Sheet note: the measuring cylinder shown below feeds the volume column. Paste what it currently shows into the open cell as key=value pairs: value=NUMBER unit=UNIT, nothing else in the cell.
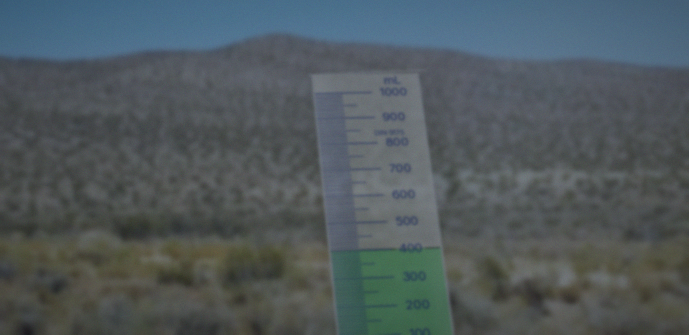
value=400 unit=mL
